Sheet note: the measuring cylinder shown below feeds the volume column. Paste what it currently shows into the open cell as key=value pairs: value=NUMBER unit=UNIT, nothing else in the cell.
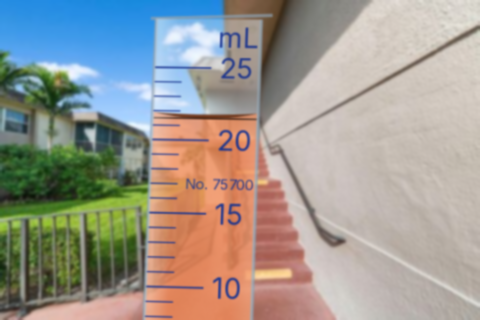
value=21.5 unit=mL
